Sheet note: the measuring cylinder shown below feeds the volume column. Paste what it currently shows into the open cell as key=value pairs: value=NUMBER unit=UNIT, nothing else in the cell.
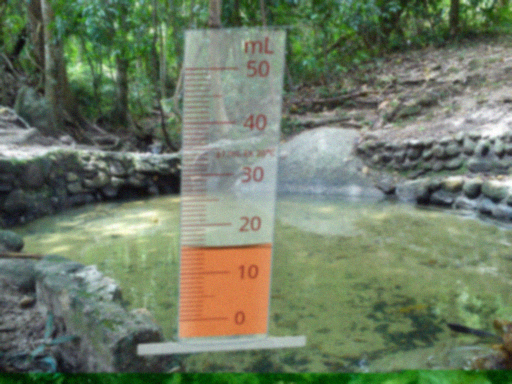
value=15 unit=mL
